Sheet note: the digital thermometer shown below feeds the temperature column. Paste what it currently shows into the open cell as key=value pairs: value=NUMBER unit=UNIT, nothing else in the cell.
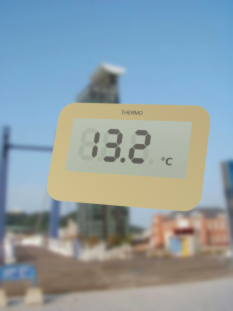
value=13.2 unit=°C
